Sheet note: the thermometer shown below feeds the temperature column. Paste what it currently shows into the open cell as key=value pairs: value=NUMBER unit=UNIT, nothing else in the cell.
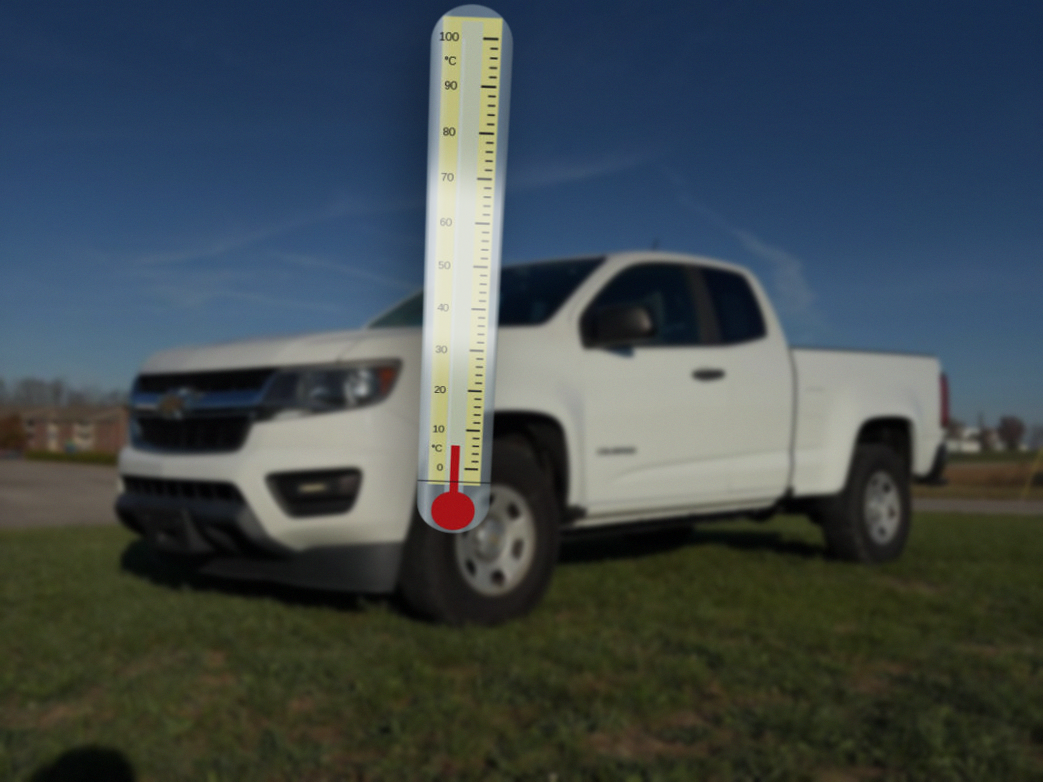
value=6 unit=°C
